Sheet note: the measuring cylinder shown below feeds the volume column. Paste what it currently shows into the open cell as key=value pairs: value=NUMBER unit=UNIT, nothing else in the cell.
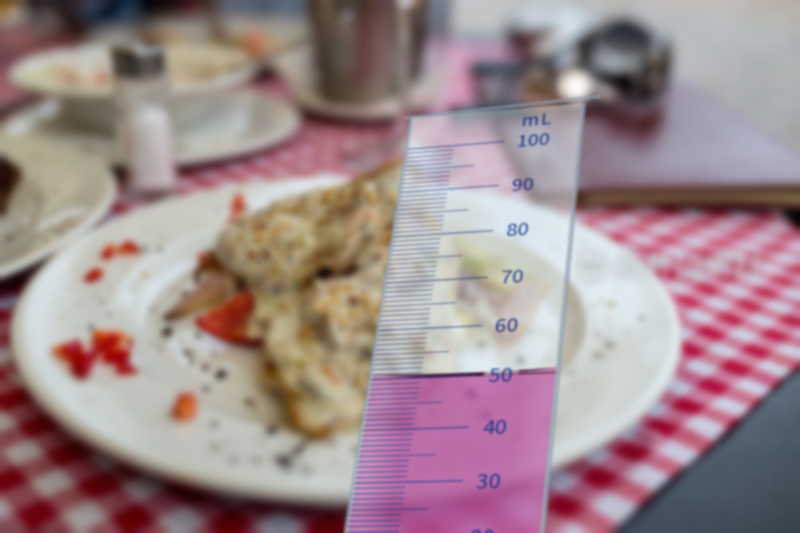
value=50 unit=mL
